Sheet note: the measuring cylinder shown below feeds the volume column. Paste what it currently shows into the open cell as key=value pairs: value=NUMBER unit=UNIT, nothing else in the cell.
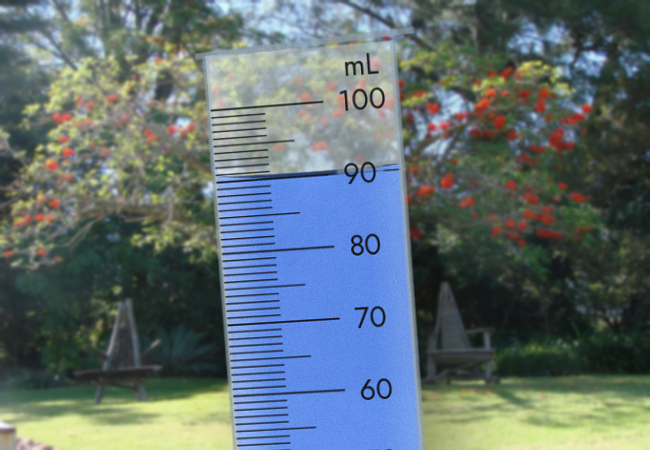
value=90 unit=mL
